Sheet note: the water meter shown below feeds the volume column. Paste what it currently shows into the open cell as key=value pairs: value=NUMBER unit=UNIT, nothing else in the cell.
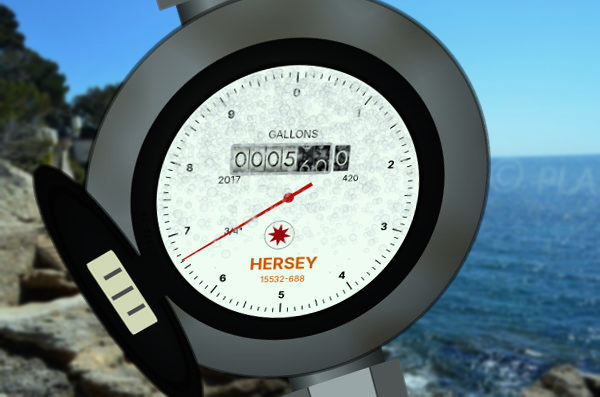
value=5596.6 unit=gal
